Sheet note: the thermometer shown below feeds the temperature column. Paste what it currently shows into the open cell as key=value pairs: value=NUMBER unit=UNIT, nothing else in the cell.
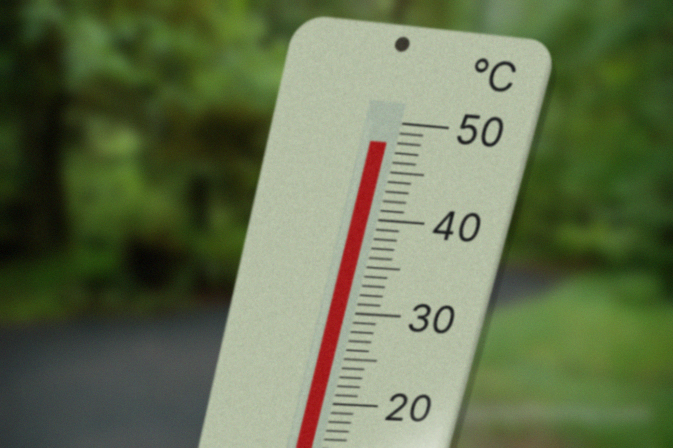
value=48 unit=°C
